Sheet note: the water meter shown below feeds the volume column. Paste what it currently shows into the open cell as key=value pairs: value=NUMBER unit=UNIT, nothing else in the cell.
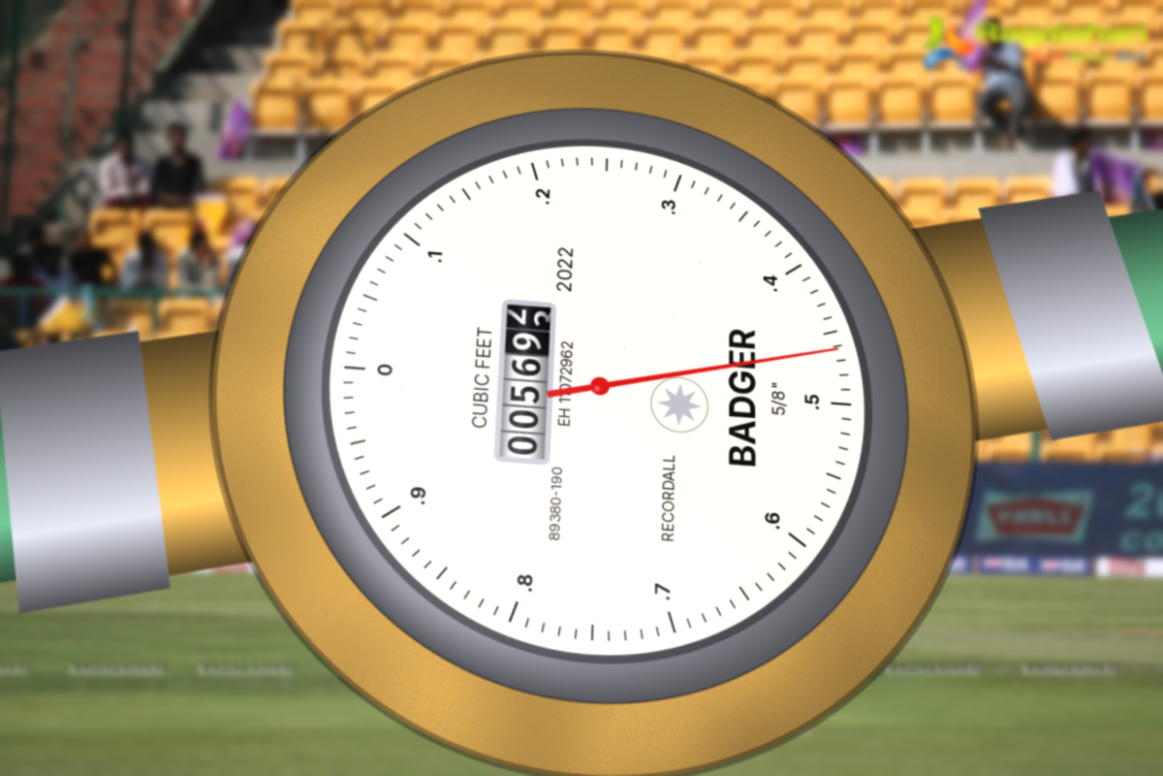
value=5692.46 unit=ft³
